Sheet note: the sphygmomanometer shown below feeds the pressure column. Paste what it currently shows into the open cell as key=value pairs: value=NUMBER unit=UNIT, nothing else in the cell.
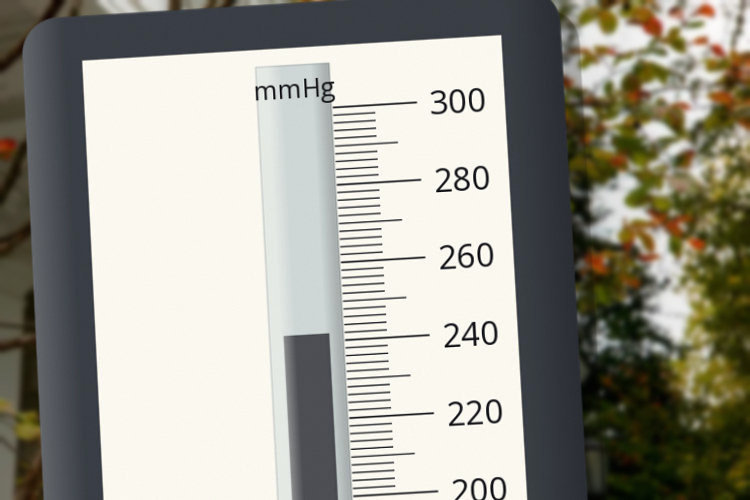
value=242 unit=mmHg
